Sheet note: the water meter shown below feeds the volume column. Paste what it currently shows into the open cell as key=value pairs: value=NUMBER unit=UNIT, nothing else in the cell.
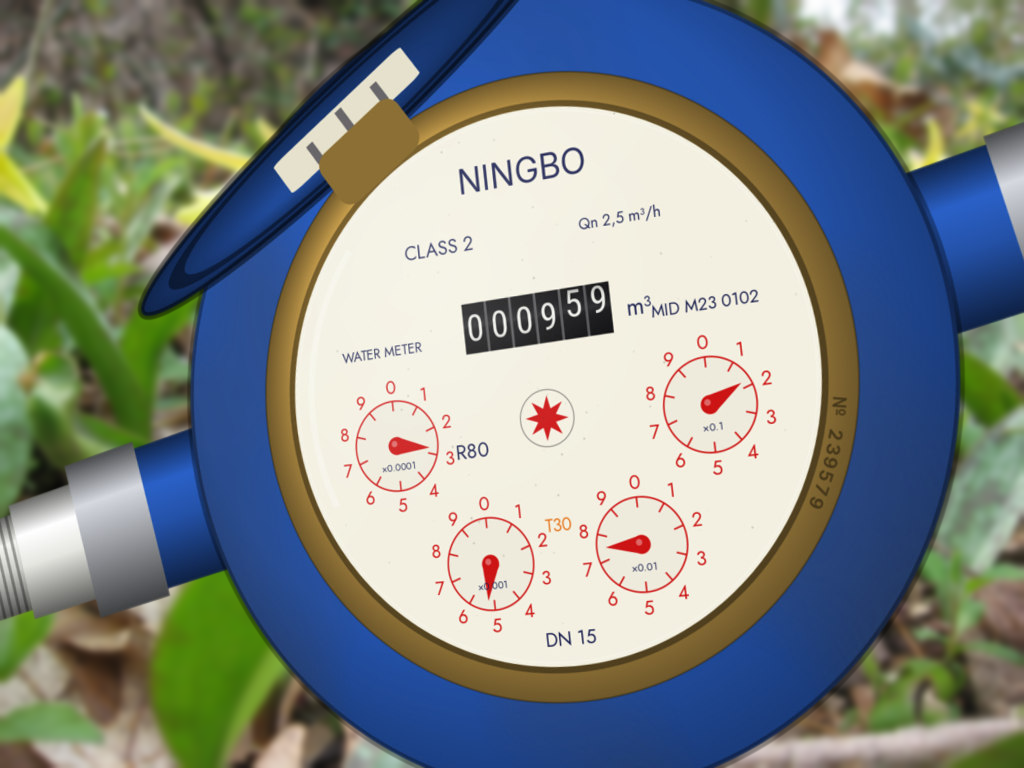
value=959.1752 unit=m³
